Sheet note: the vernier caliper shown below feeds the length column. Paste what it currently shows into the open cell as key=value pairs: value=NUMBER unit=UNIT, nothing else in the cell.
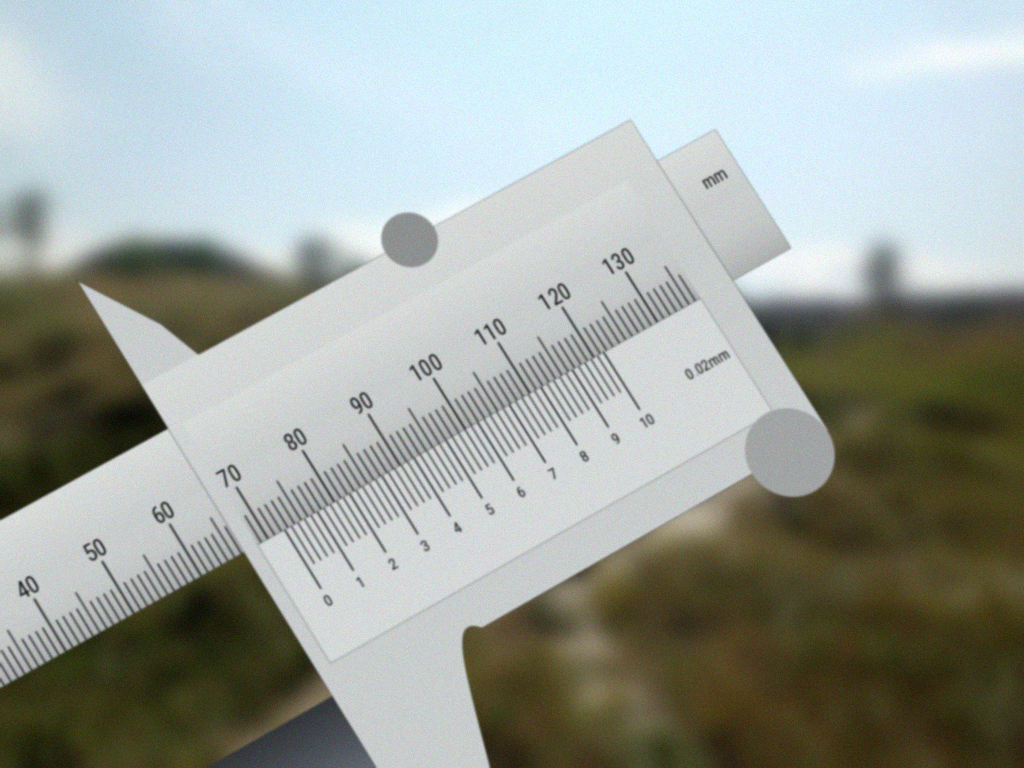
value=72.5 unit=mm
